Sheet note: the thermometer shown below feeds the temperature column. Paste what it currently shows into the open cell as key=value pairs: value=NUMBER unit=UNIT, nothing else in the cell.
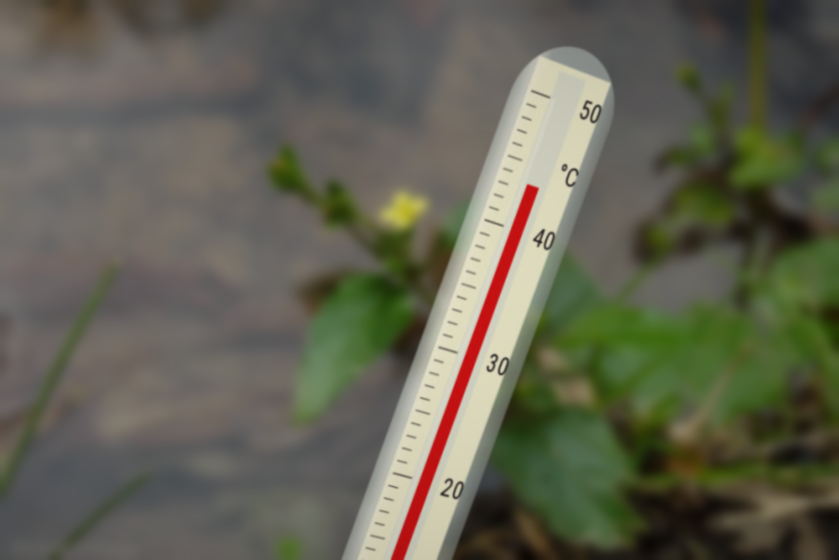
value=43.5 unit=°C
